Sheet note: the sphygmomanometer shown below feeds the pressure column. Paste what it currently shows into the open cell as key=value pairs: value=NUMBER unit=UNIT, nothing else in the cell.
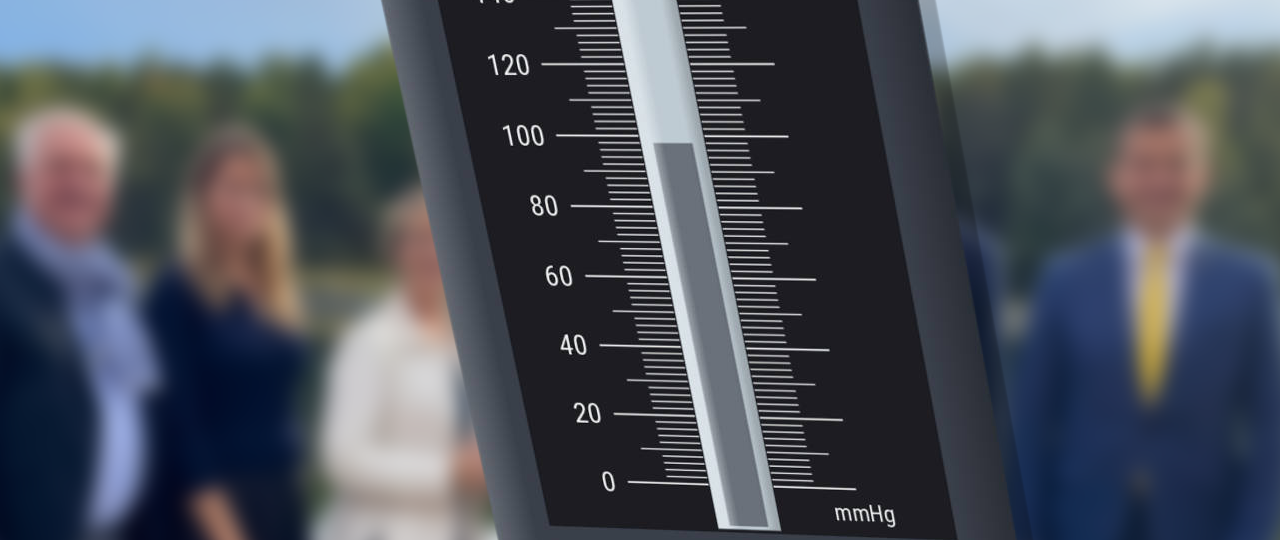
value=98 unit=mmHg
